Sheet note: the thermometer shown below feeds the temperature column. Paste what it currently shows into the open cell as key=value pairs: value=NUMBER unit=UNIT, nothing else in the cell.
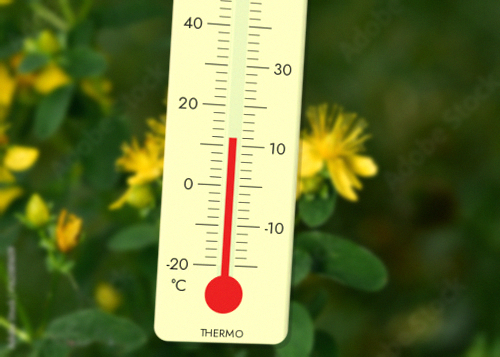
value=12 unit=°C
